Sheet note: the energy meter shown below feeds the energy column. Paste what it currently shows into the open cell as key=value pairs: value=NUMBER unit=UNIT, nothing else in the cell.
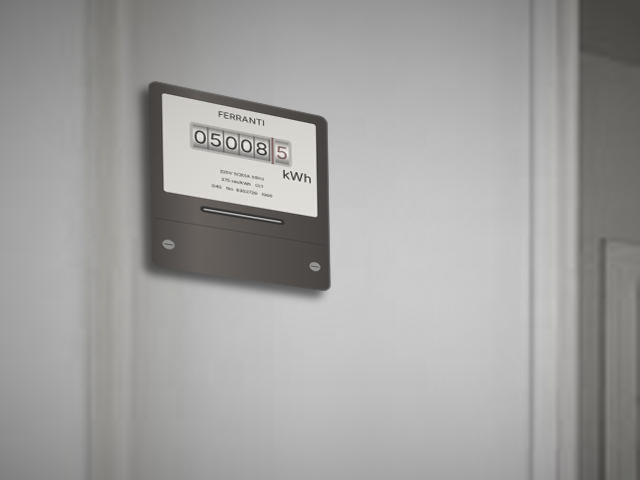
value=5008.5 unit=kWh
